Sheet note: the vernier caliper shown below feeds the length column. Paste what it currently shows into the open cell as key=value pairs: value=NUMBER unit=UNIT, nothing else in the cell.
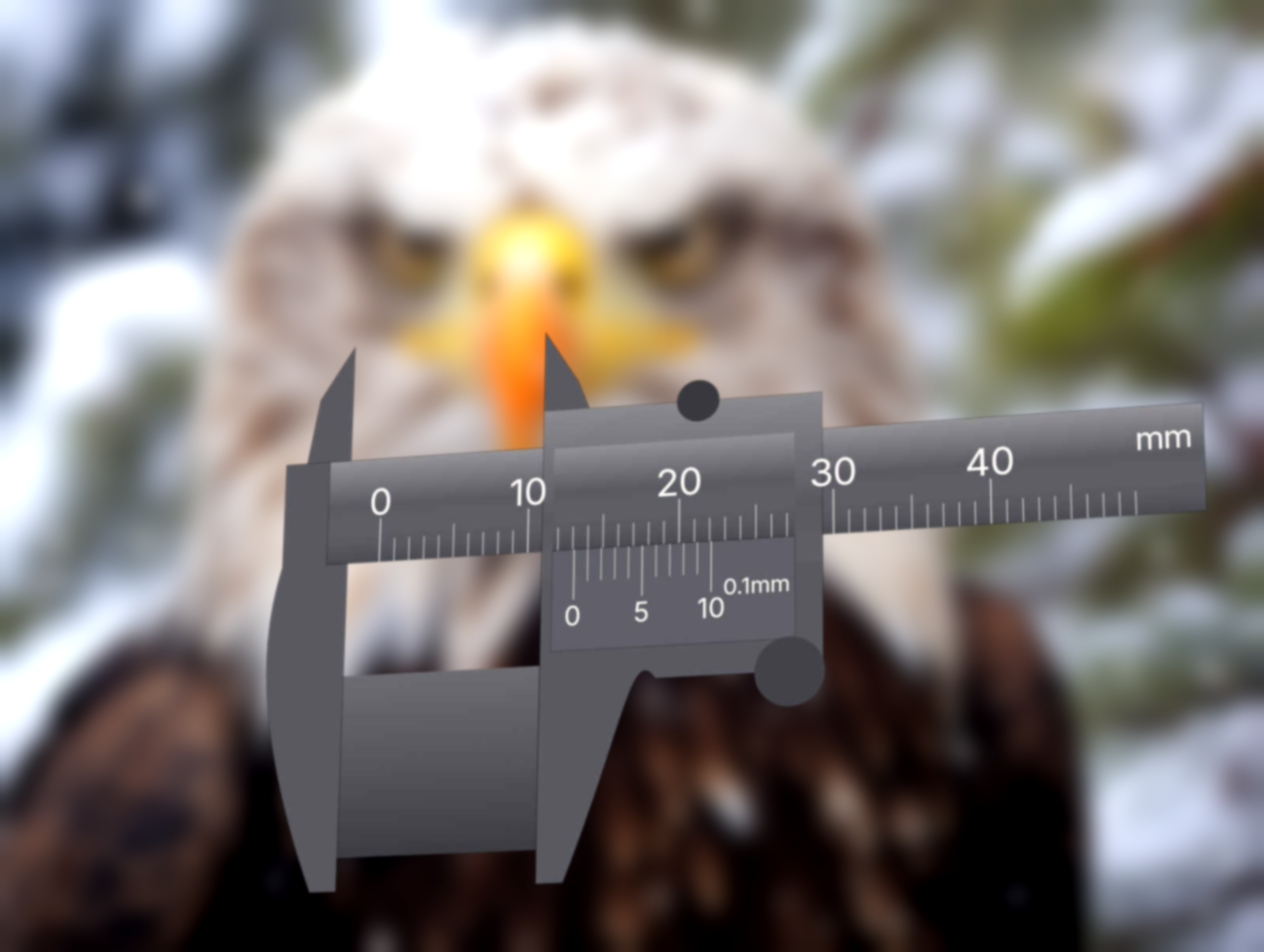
value=13.1 unit=mm
